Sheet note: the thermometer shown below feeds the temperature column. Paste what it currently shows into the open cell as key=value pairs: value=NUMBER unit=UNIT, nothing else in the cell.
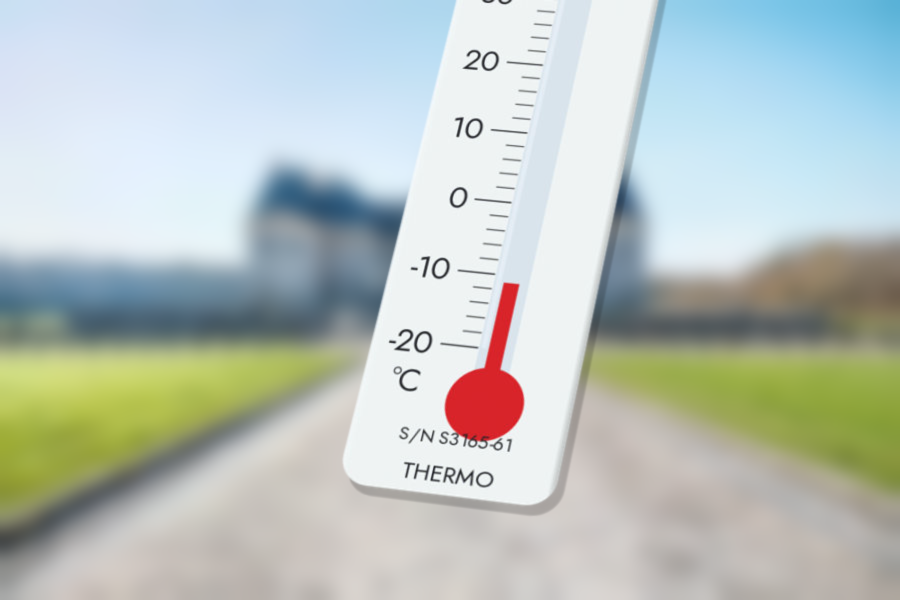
value=-11 unit=°C
